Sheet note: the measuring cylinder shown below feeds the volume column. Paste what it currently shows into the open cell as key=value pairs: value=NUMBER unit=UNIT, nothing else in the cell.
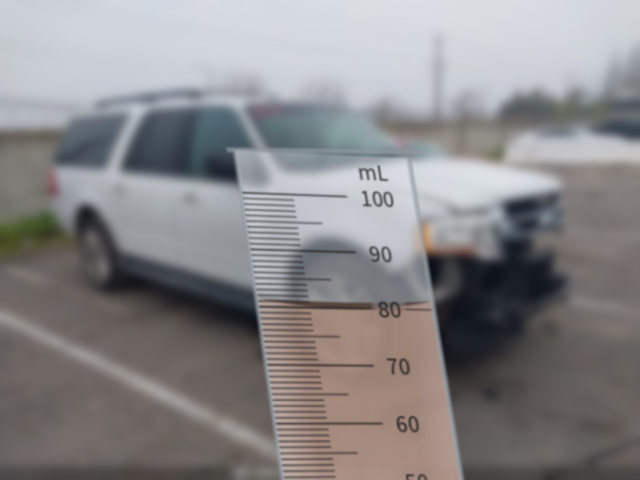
value=80 unit=mL
